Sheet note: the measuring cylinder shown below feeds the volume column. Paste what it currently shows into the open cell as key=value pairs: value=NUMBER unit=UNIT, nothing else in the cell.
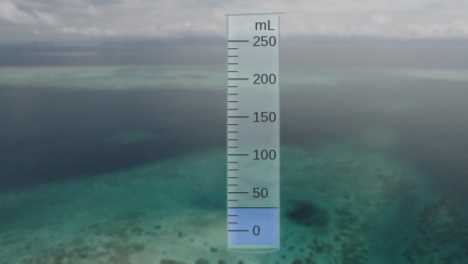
value=30 unit=mL
